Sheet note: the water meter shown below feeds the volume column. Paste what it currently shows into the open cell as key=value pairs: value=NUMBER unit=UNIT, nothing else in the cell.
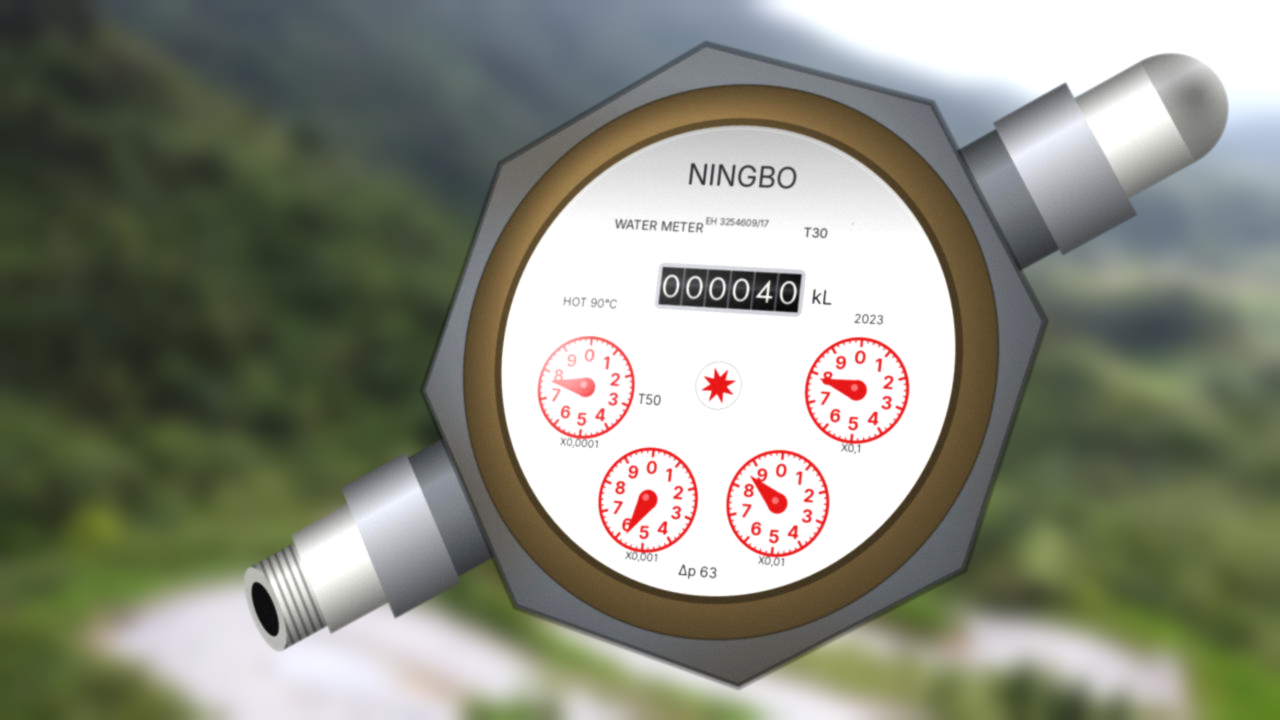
value=40.7857 unit=kL
